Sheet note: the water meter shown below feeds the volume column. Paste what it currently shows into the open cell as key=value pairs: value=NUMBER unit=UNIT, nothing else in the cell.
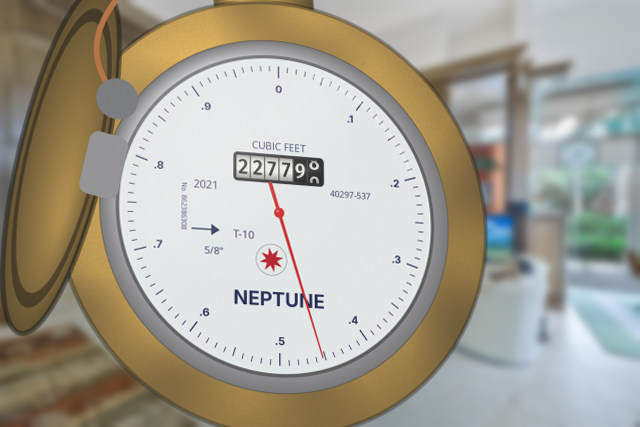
value=227798.45 unit=ft³
